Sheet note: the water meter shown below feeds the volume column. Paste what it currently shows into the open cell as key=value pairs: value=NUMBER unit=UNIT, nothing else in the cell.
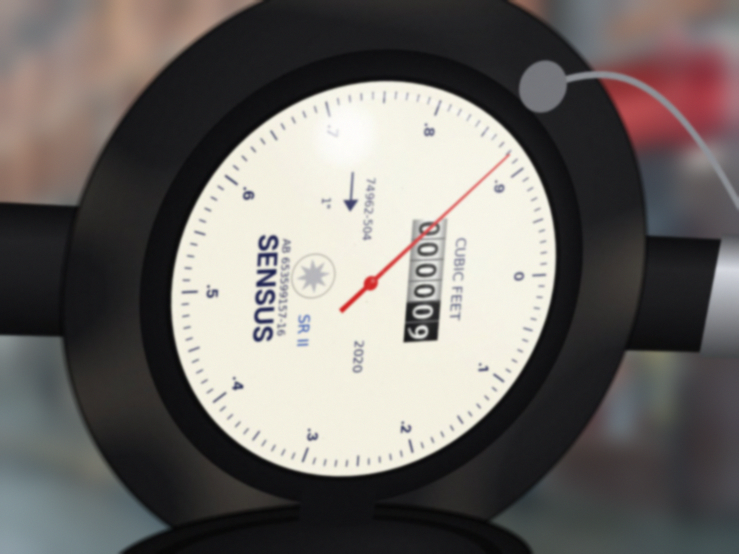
value=8.88 unit=ft³
